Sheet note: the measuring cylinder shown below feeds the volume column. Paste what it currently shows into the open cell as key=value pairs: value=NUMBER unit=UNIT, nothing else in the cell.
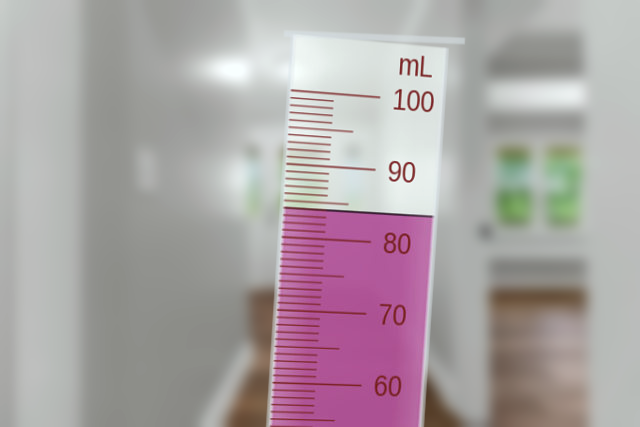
value=84 unit=mL
